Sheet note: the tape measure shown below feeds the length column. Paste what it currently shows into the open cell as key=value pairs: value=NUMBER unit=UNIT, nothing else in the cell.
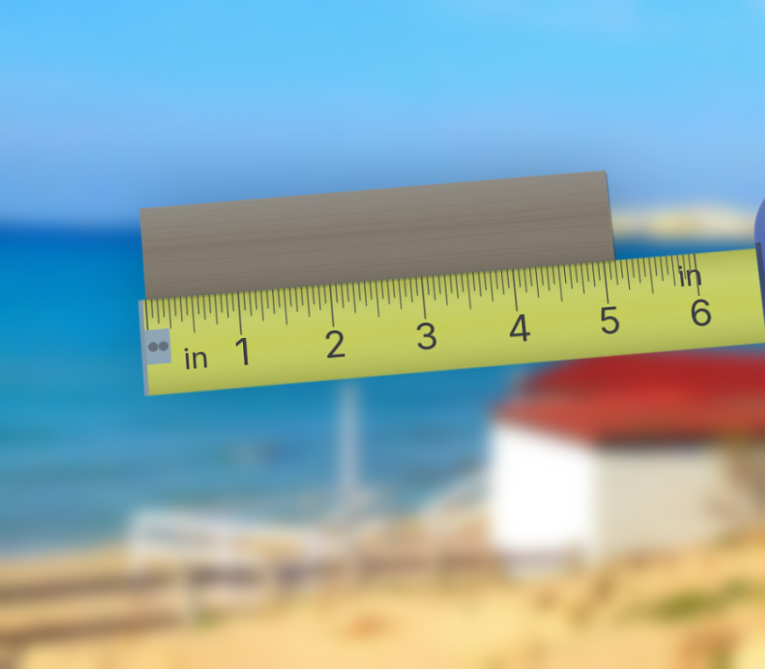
value=5.125 unit=in
